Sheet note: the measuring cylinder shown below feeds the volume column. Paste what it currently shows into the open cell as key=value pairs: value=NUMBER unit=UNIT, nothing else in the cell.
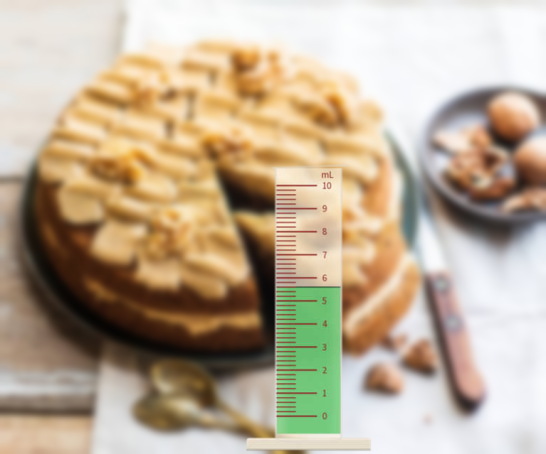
value=5.6 unit=mL
